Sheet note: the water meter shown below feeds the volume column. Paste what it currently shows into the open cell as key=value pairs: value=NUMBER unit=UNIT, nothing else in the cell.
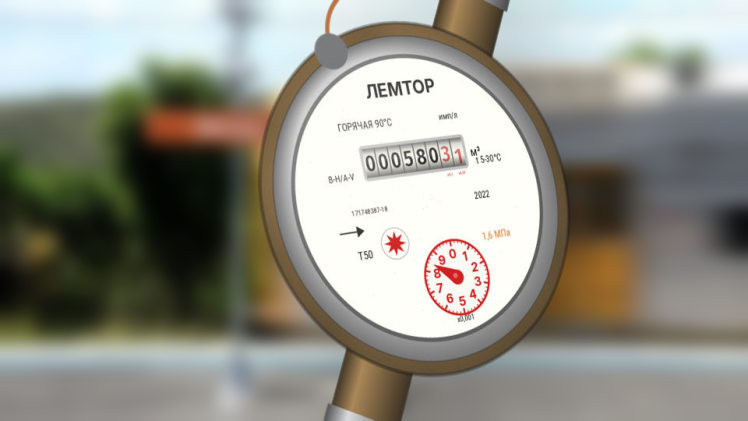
value=580.308 unit=m³
